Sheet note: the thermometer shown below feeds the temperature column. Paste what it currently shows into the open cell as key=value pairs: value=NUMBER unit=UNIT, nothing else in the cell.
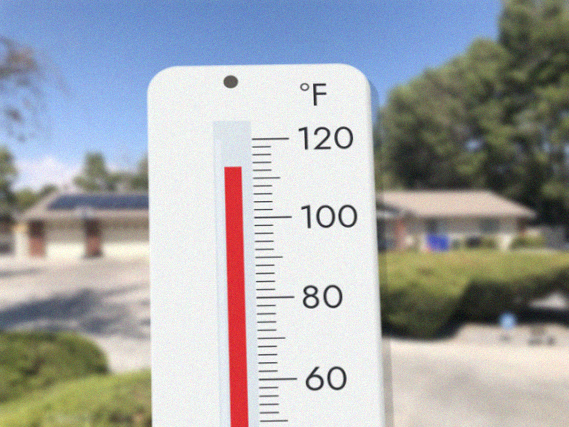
value=113 unit=°F
